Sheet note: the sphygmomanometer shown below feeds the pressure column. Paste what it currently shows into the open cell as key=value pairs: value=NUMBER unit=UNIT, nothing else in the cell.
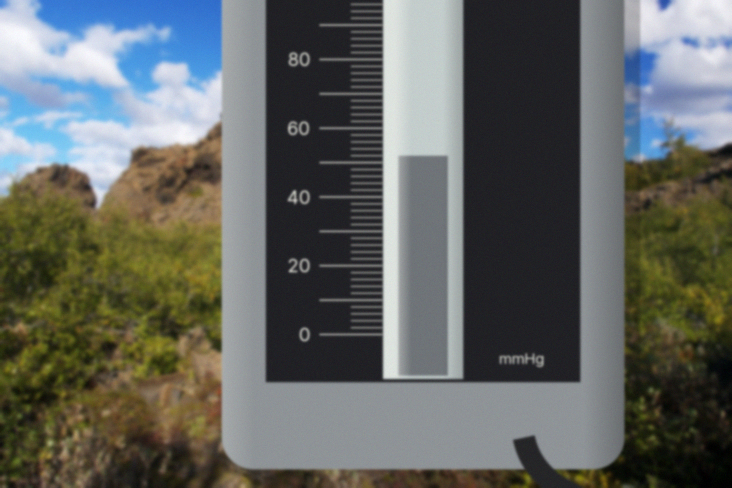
value=52 unit=mmHg
